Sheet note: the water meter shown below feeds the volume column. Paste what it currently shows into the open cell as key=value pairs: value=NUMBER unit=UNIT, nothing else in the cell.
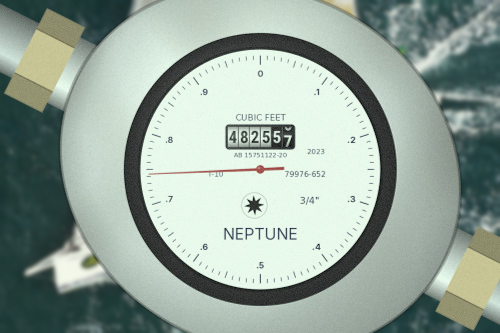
value=482556.74 unit=ft³
